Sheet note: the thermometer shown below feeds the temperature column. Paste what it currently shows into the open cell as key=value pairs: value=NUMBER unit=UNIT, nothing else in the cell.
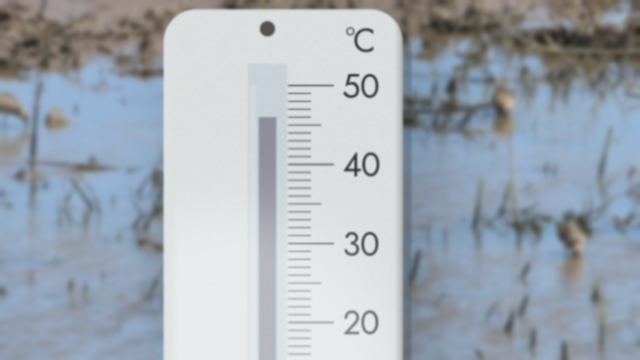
value=46 unit=°C
